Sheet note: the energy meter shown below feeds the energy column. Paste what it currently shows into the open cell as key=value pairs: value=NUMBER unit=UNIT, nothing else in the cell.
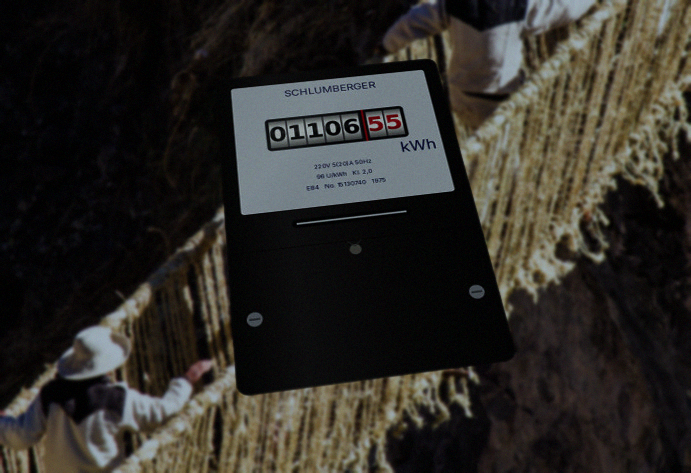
value=1106.55 unit=kWh
